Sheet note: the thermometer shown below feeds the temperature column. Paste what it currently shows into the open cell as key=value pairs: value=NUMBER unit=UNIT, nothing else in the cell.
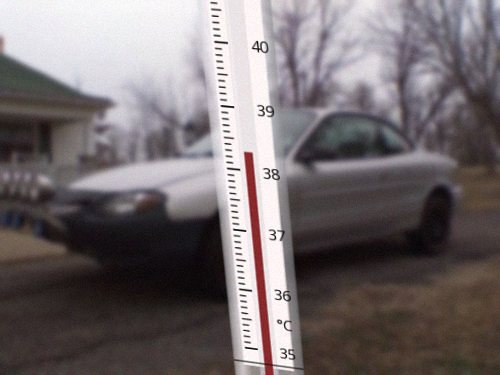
value=38.3 unit=°C
